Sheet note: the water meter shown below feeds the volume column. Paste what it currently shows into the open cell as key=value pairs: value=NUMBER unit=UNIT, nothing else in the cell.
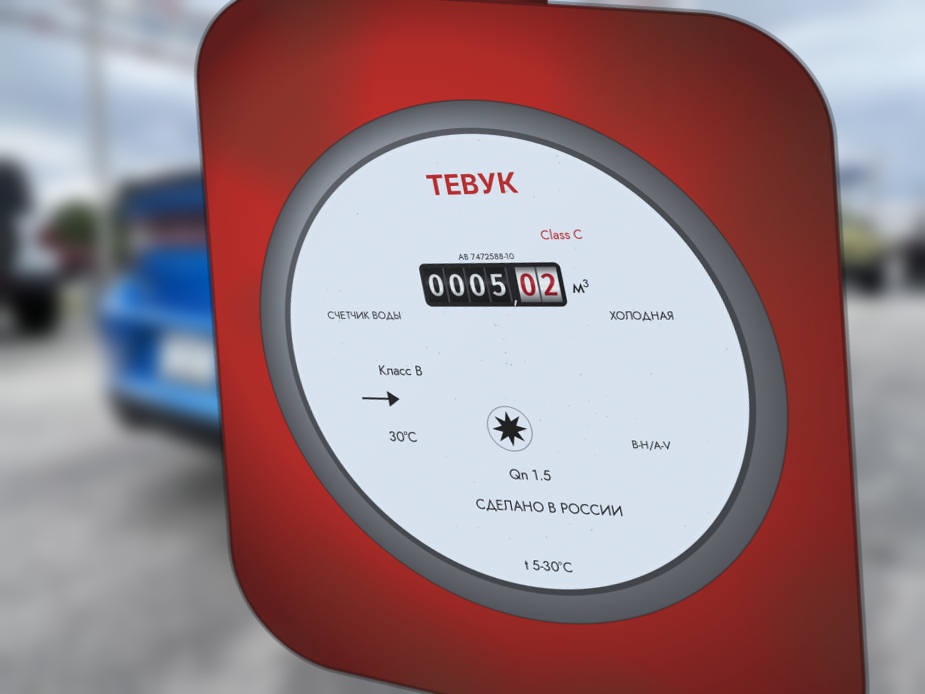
value=5.02 unit=m³
